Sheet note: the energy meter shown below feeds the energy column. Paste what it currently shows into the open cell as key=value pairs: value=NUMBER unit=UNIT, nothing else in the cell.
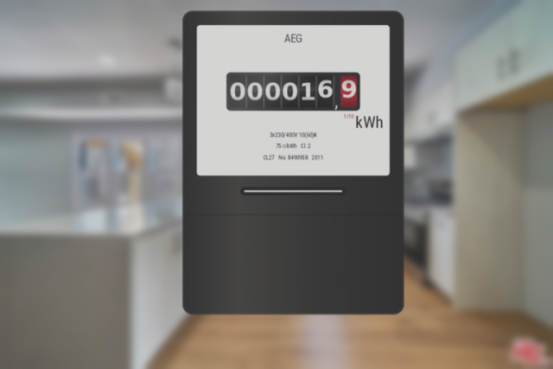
value=16.9 unit=kWh
